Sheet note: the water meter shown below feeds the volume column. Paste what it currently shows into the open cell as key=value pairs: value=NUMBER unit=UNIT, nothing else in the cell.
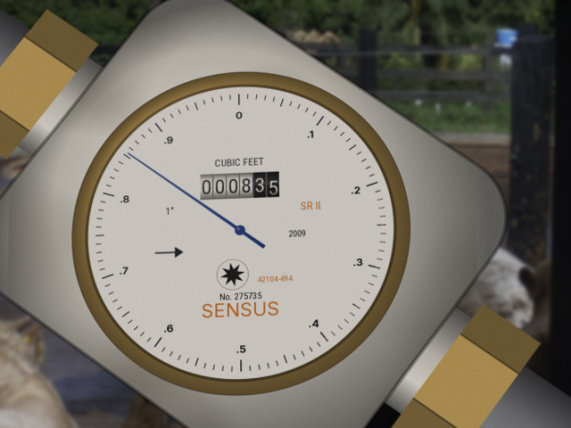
value=834.85 unit=ft³
